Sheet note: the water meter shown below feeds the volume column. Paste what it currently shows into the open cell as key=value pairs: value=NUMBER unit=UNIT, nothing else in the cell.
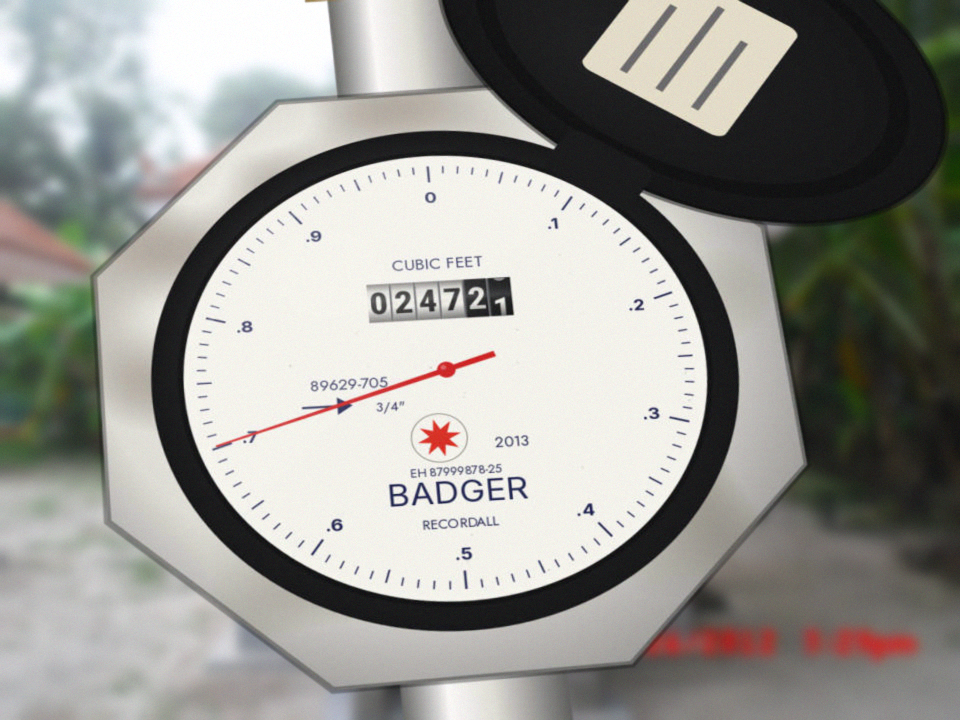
value=24720.70 unit=ft³
